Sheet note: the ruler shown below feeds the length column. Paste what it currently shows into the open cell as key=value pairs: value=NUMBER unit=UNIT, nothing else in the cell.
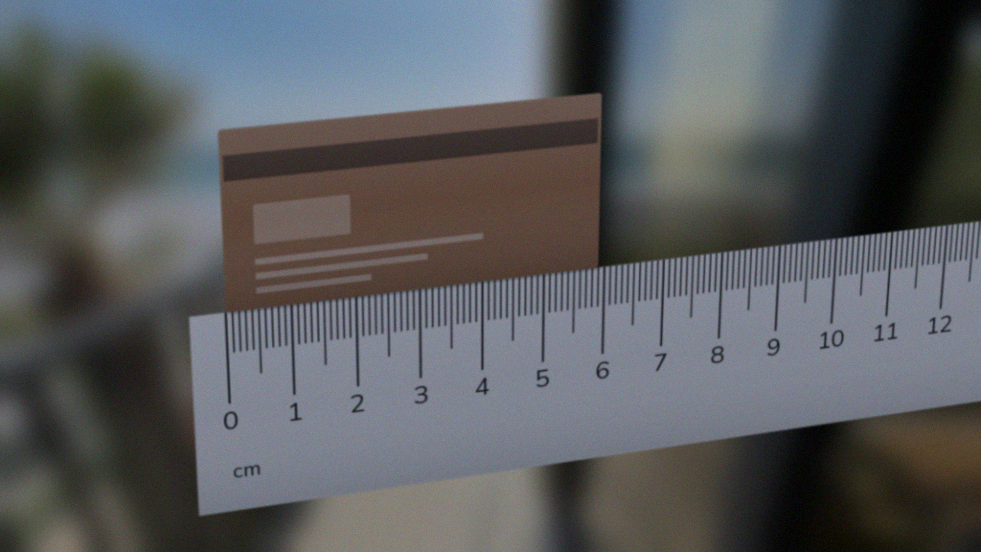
value=5.9 unit=cm
